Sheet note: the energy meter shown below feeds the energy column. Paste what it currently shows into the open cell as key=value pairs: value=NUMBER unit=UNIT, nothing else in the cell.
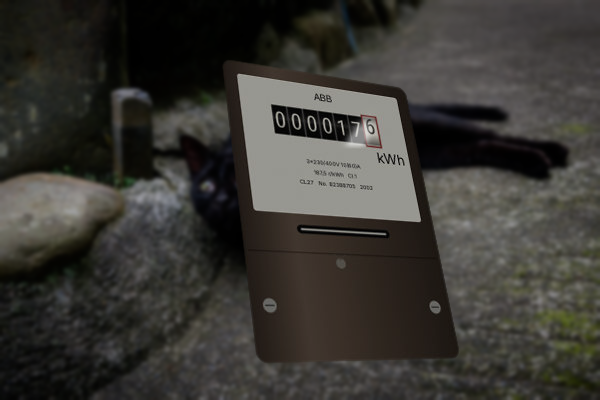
value=17.6 unit=kWh
